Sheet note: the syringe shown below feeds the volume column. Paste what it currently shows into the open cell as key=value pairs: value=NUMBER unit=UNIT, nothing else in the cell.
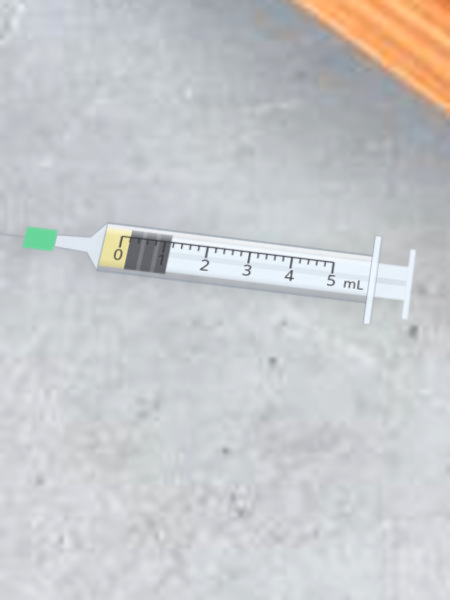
value=0.2 unit=mL
